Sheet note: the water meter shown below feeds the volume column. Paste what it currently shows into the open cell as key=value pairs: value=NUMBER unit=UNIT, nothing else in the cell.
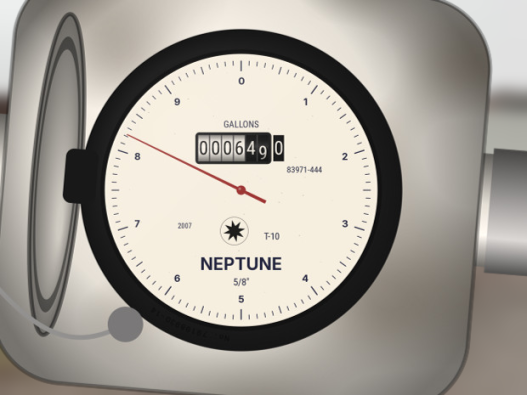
value=6488.2 unit=gal
